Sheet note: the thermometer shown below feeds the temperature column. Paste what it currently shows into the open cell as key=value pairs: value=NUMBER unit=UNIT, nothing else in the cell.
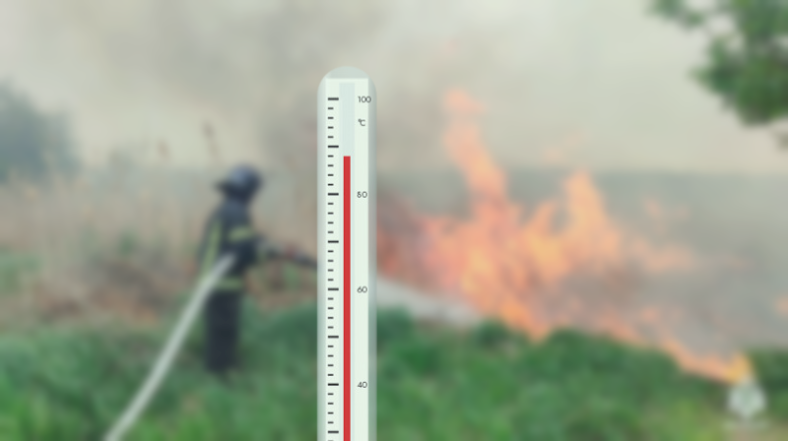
value=88 unit=°C
